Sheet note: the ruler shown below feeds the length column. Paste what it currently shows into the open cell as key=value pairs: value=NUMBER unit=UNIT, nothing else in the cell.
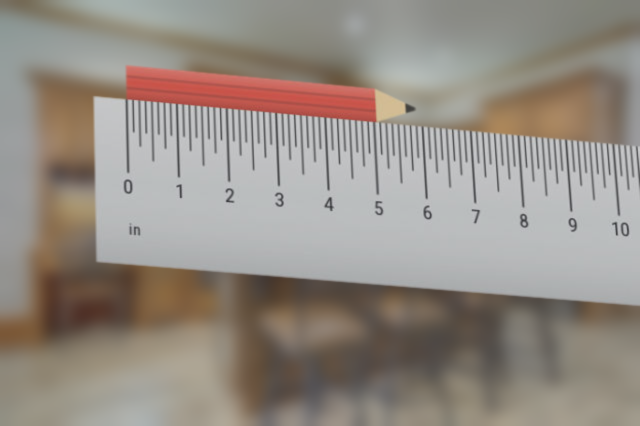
value=5.875 unit=in
